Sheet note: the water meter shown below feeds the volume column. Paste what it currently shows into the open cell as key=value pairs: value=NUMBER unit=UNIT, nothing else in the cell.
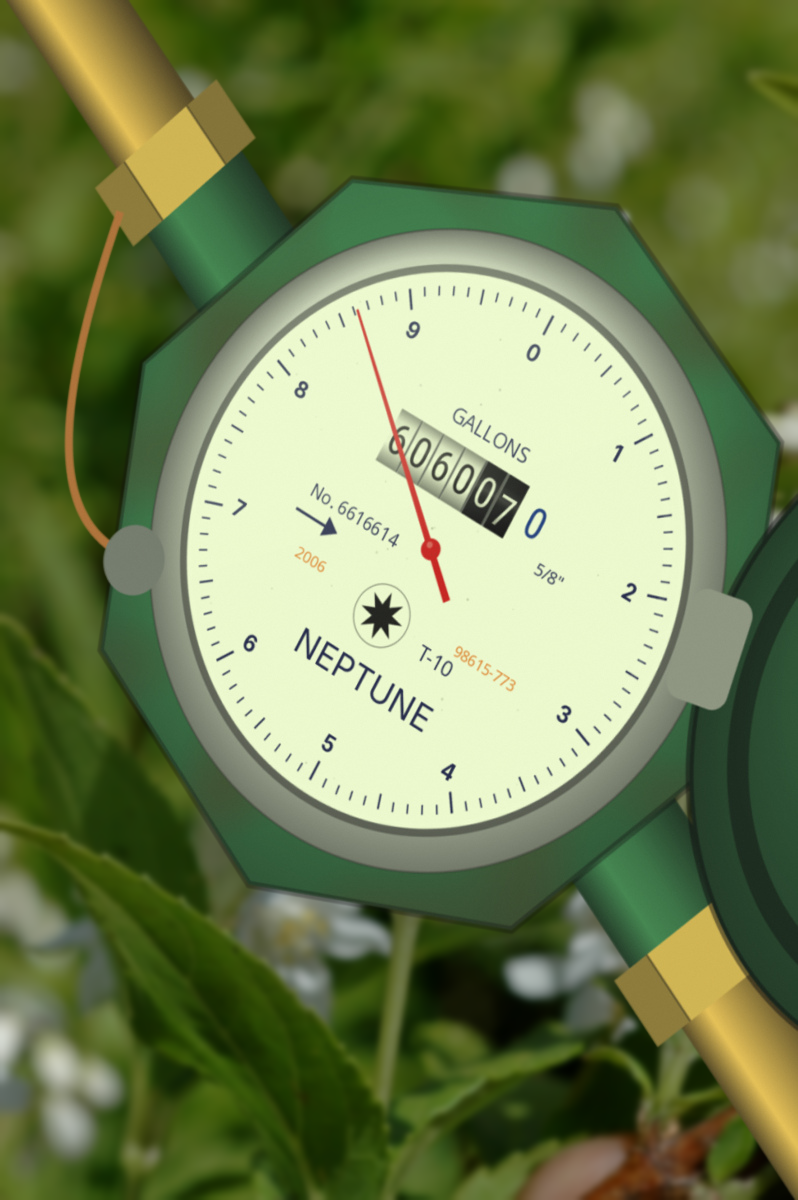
value=6060068.6 unit=gal
